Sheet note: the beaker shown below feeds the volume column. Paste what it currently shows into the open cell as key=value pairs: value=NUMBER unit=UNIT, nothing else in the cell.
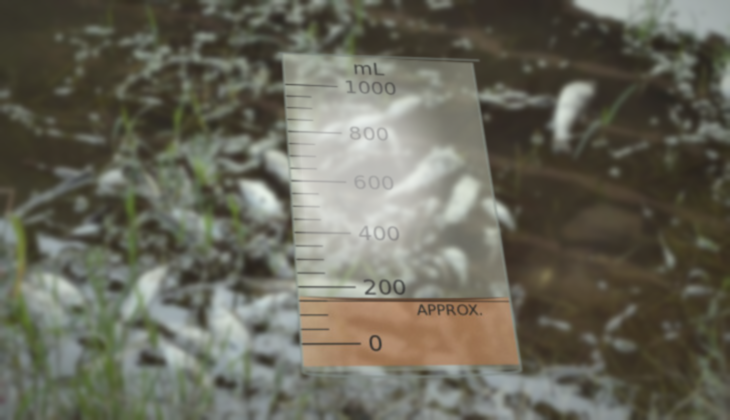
value=150 unit=mL
